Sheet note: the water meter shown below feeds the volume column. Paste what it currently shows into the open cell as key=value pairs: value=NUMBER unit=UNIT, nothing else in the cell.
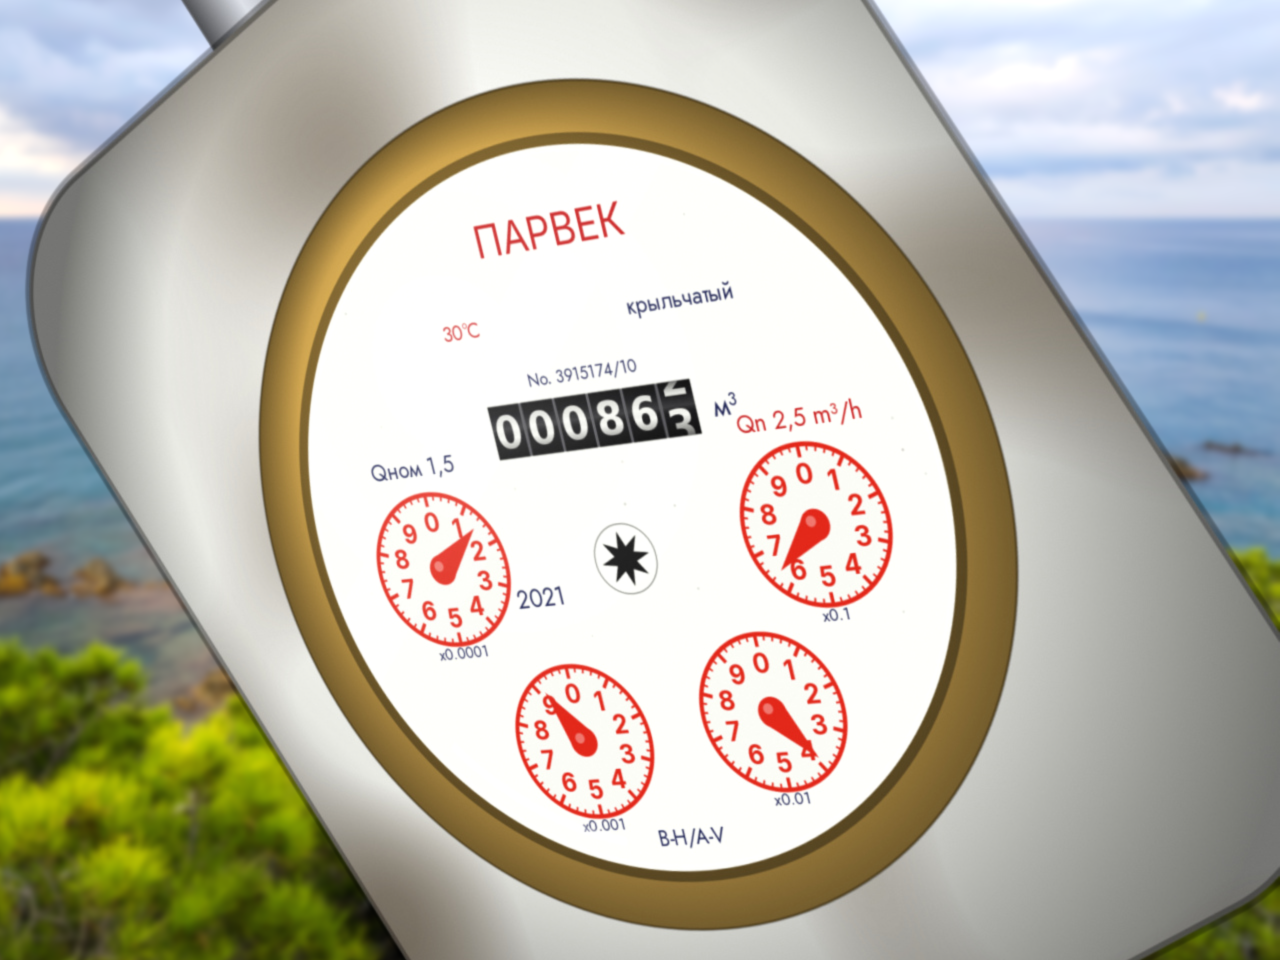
value=862.6391 unit=m³
